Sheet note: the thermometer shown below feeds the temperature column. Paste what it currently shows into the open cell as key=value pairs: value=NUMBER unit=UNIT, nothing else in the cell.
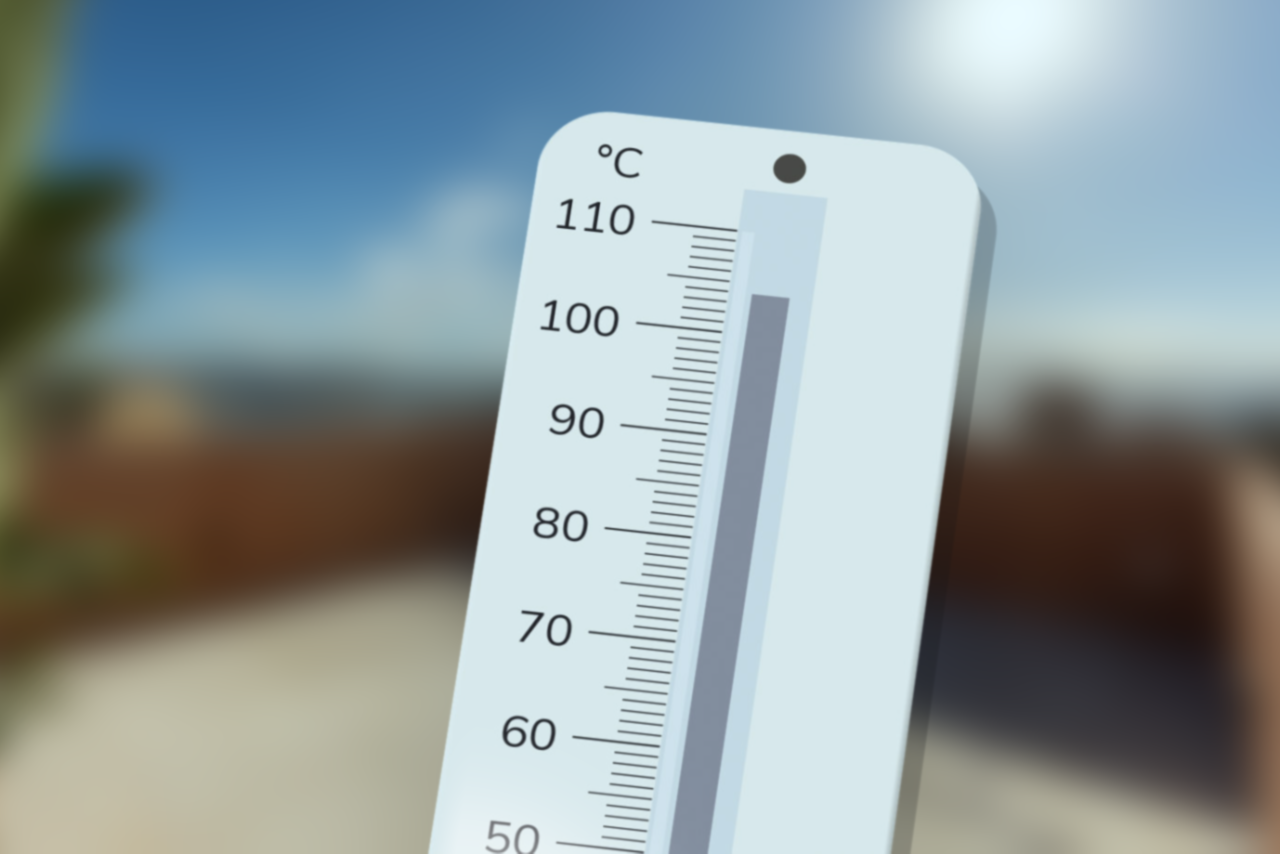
value=104 unit=°C
